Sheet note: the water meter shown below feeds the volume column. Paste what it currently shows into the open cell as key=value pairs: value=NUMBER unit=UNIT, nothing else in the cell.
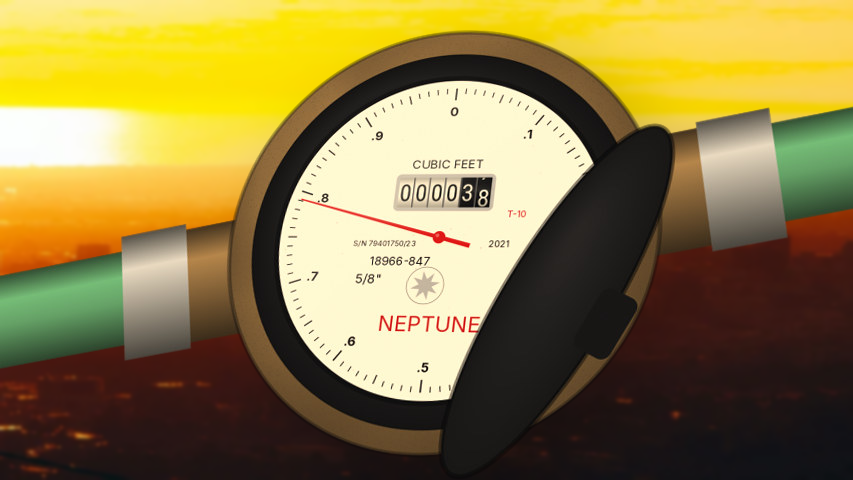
value=37.79 unit=ft³
